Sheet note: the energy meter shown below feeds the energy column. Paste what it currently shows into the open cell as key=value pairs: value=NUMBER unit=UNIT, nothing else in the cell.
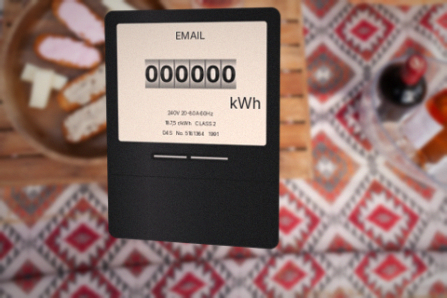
value=0 unit=kWh
